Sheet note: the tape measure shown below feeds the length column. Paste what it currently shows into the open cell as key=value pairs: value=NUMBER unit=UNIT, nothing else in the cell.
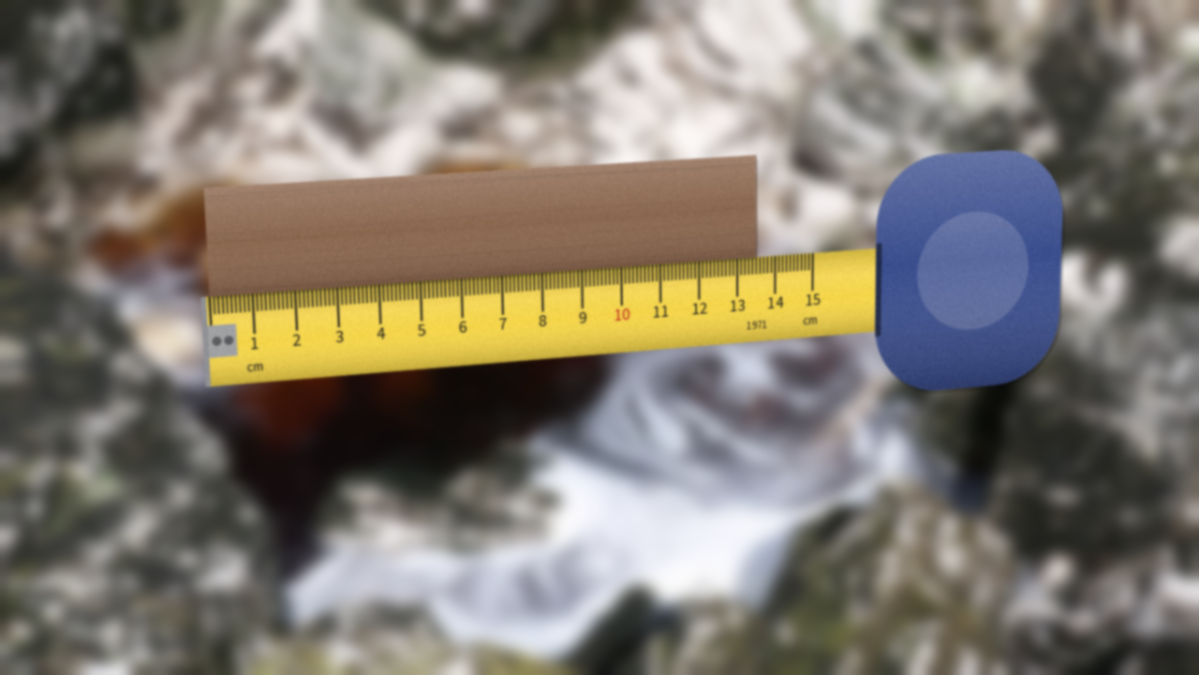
value=13.5 unit=cm
